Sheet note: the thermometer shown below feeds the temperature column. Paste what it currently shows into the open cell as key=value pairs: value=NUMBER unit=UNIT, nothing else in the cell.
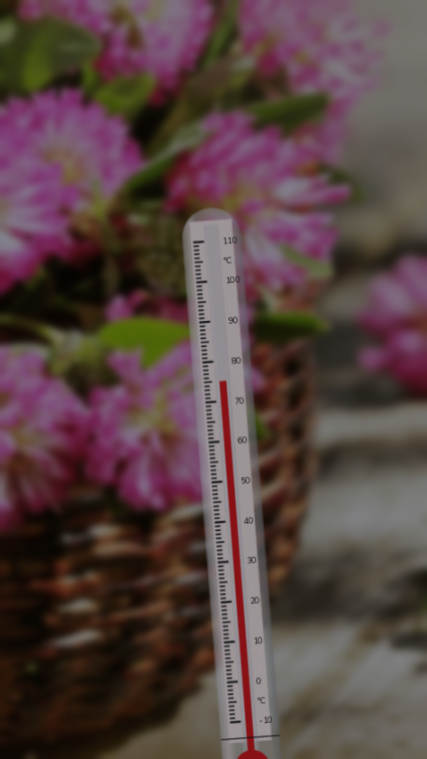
value=75 unit=°C
